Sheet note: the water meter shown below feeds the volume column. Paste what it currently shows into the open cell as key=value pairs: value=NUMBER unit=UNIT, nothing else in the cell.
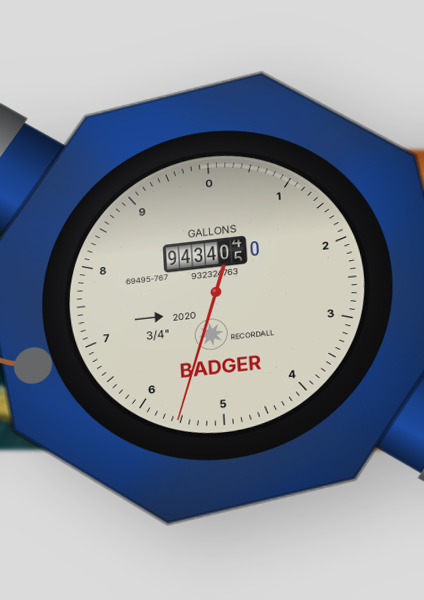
value=9434045.5 unit=gal
